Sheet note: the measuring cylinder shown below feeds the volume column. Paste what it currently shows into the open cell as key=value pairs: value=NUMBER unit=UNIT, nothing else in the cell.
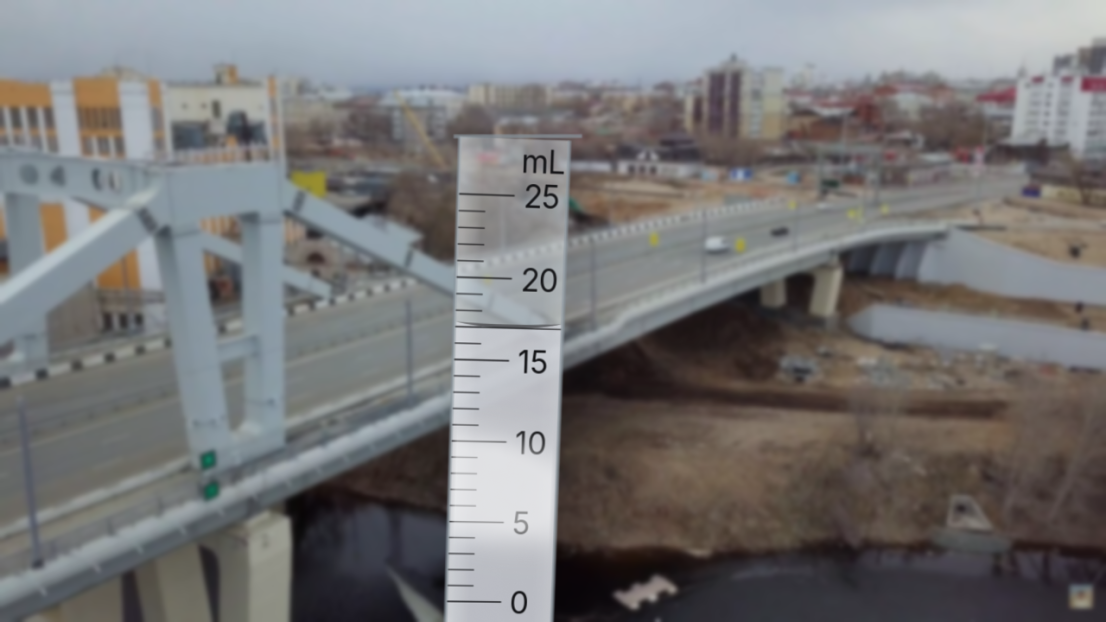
value=17 unit=mL
